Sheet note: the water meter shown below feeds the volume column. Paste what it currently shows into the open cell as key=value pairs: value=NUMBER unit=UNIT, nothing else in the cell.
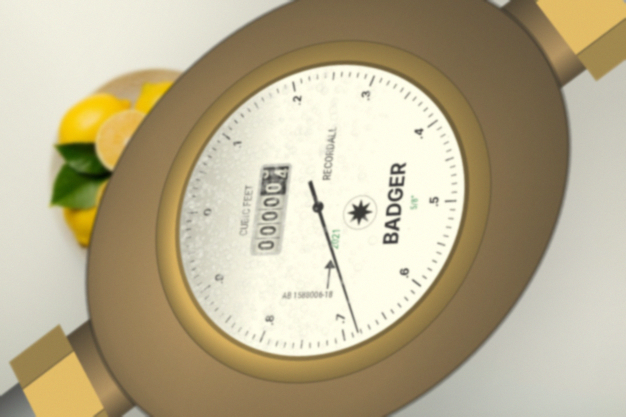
value=3.68 unit=ft³
